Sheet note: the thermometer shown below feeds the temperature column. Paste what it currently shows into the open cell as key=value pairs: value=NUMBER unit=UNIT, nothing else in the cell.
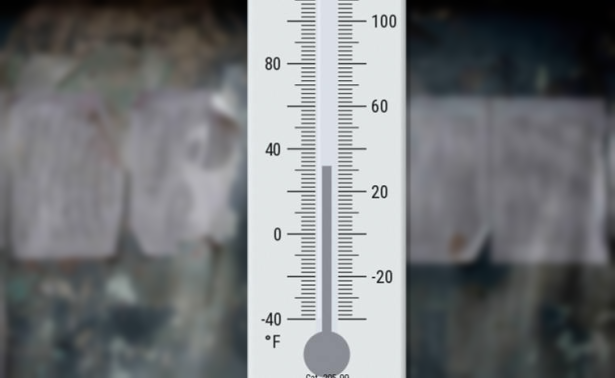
value=32 unit=°F
